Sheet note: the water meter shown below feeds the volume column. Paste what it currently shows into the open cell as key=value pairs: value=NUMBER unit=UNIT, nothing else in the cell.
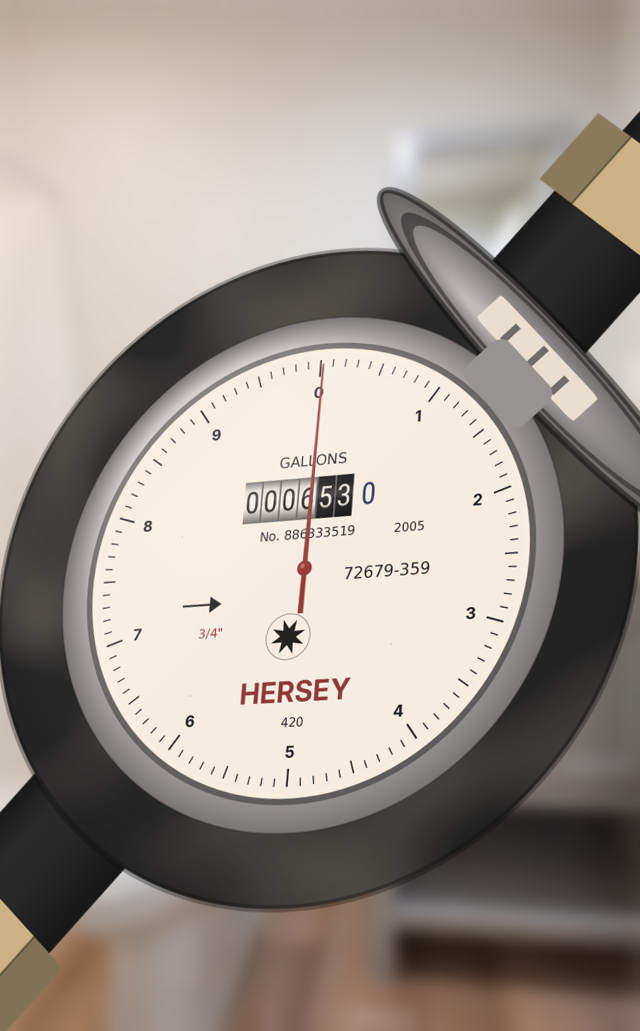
value=6530.0 unit=gal
